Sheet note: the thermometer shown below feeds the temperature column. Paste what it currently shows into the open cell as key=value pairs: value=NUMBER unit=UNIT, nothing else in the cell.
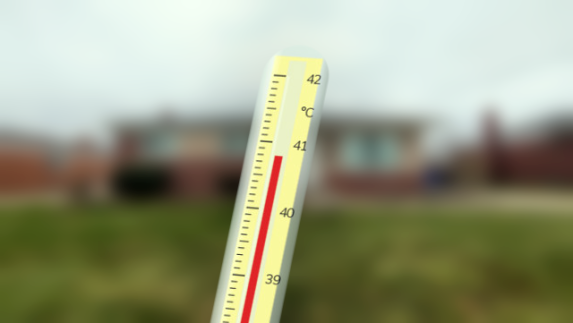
value=40.8 unit=°C
